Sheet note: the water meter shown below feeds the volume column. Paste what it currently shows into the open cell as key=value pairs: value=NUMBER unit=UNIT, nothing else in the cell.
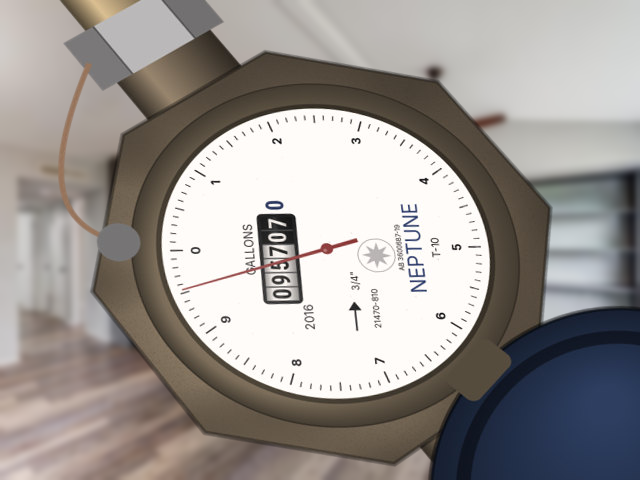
value=957069.5 unit=gal
